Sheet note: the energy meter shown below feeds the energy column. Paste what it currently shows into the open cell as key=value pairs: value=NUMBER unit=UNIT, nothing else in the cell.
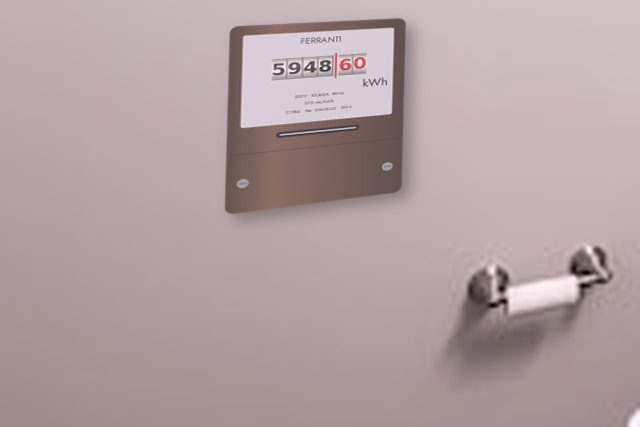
value=5948.60 unit=kWh
